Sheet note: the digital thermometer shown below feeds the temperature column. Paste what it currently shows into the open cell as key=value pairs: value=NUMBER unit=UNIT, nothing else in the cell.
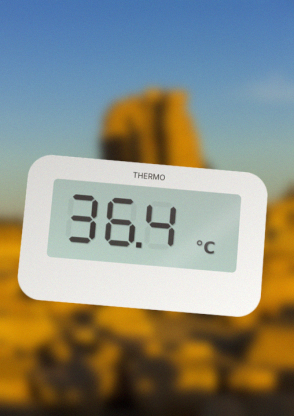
value=36.4 unit=°C
